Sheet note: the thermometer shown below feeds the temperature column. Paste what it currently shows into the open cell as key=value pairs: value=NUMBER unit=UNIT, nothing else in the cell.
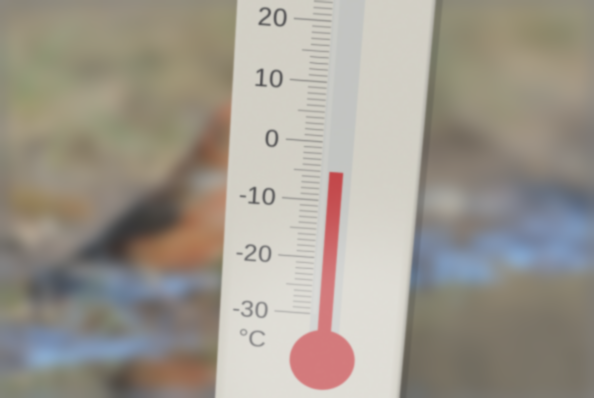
value=-5 unit=°C
